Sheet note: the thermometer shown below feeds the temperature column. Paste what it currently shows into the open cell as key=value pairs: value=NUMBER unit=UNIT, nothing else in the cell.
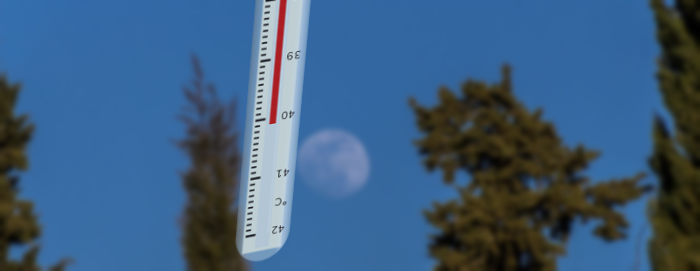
value=40.1 unit=°C
